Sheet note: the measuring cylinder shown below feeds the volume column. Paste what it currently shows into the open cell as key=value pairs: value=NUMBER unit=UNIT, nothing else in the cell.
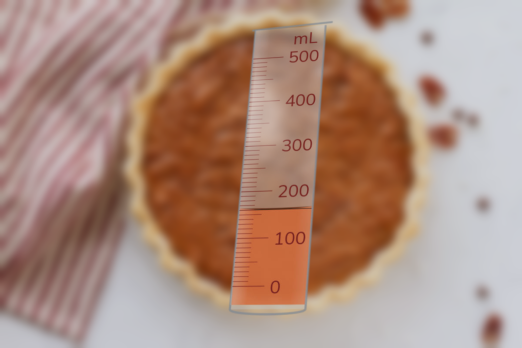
value=160 unit=mL
